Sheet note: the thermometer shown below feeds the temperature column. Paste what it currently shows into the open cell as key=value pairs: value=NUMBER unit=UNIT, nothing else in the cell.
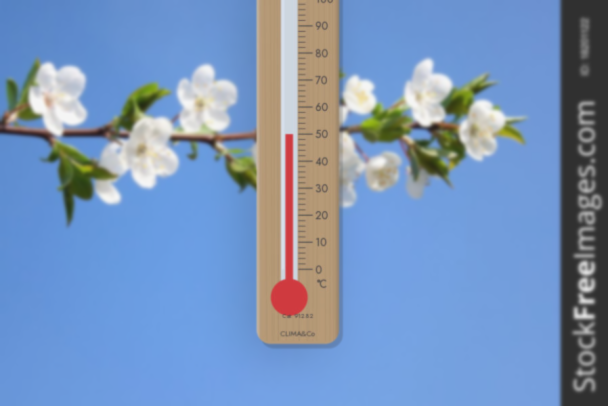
value=50 unit=°C
